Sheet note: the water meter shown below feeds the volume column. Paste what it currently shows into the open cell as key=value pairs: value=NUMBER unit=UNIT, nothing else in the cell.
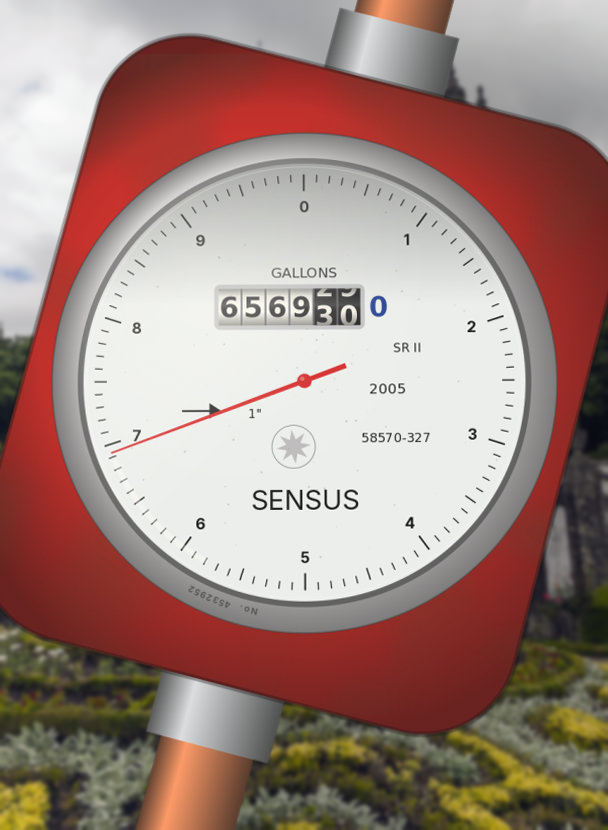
value=6569296.9 unit=gal
